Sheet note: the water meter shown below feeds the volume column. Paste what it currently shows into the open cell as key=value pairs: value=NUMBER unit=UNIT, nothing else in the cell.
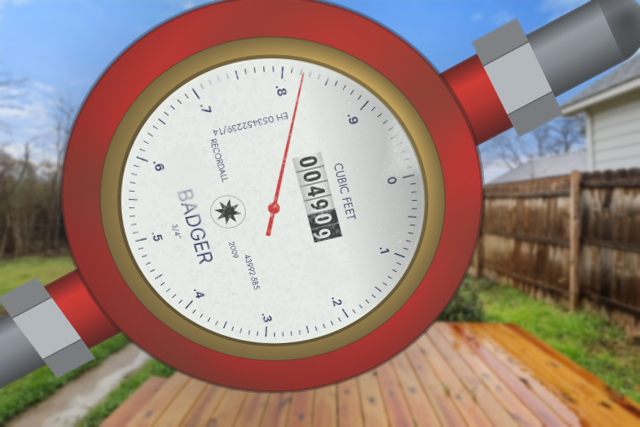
value=4908.82 unit=ft³
